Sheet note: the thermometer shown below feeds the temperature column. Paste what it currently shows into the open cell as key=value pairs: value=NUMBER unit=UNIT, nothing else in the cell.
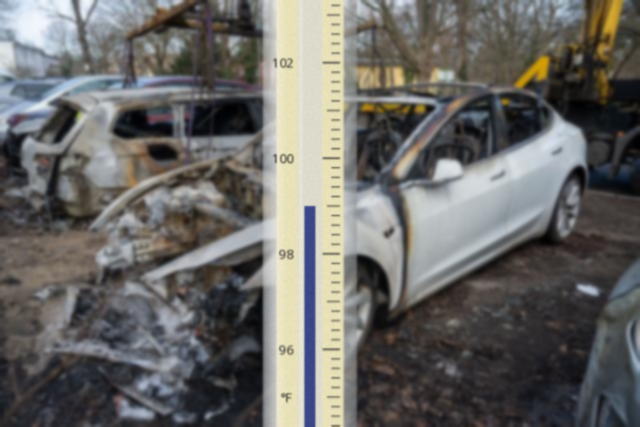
value=99 unit=°F
